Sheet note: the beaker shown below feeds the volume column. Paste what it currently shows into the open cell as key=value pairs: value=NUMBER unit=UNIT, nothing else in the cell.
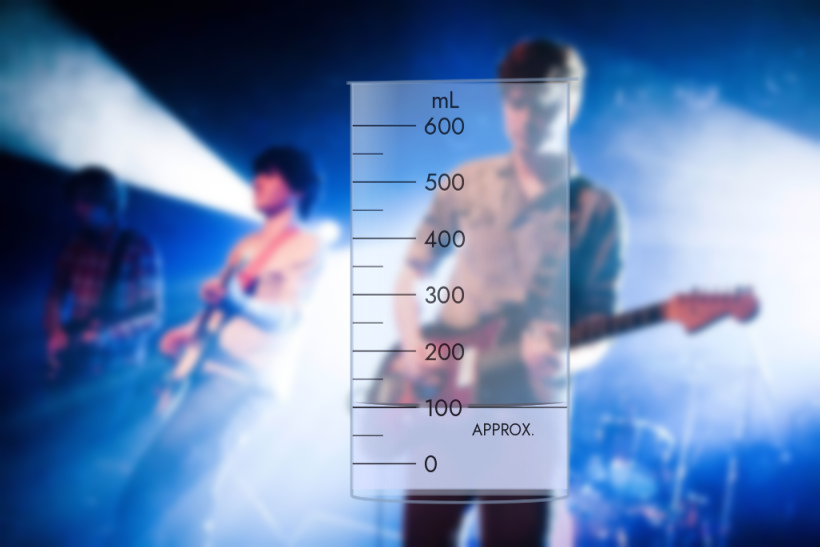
value=100 unit=mL
